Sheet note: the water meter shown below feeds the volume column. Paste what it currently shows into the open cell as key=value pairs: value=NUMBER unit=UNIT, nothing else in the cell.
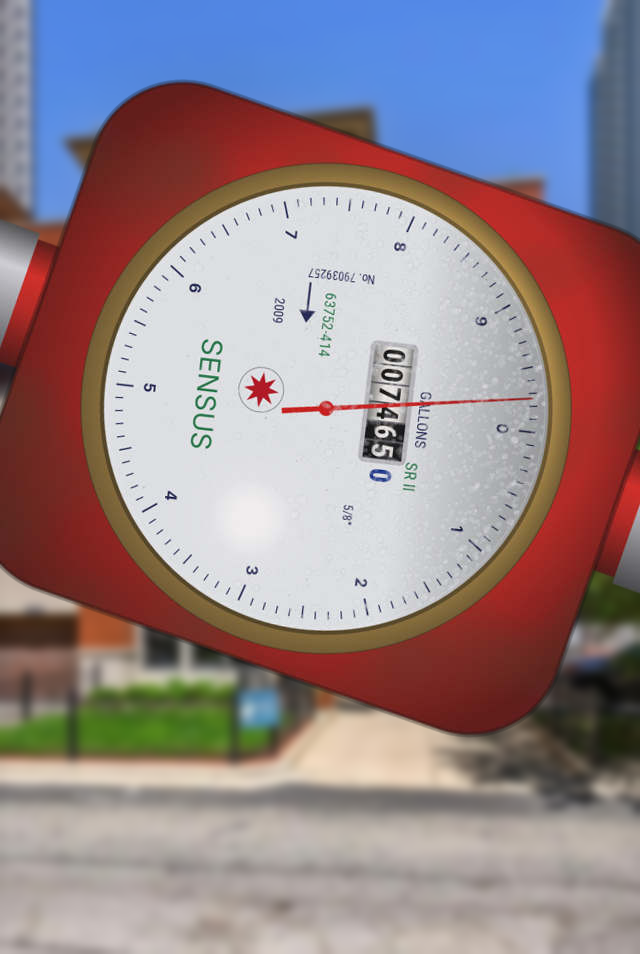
value=74649.7 unit=gal
